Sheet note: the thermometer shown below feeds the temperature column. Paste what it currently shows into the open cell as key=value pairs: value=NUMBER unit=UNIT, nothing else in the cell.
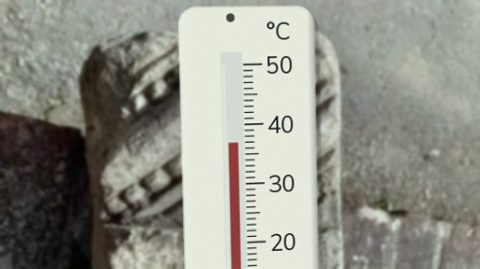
value=37 unit=°C
